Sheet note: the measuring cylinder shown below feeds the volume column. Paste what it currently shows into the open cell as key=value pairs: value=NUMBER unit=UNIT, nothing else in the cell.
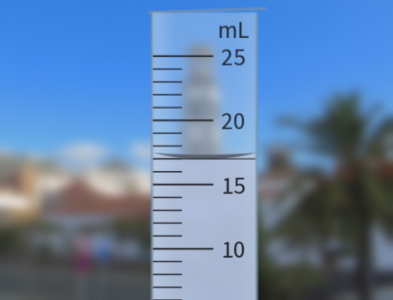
value=17 unit=mL
